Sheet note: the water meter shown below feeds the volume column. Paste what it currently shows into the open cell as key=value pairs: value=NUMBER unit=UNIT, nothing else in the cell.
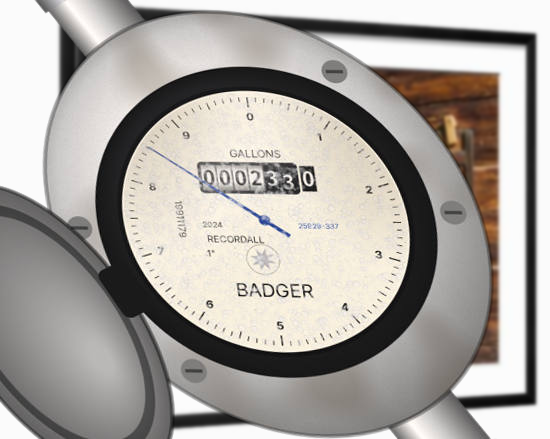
value=2328.5 unit=gal
